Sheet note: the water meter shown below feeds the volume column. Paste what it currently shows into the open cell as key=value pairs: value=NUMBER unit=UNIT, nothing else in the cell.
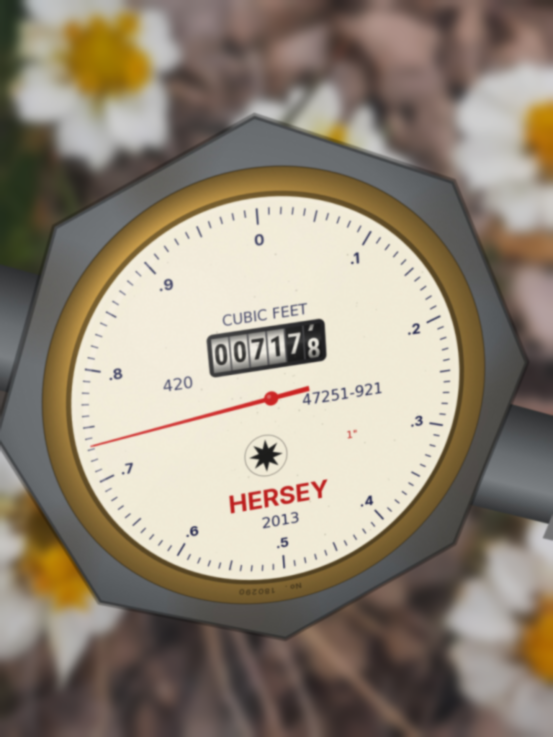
value=7177.73 unit=ft³
